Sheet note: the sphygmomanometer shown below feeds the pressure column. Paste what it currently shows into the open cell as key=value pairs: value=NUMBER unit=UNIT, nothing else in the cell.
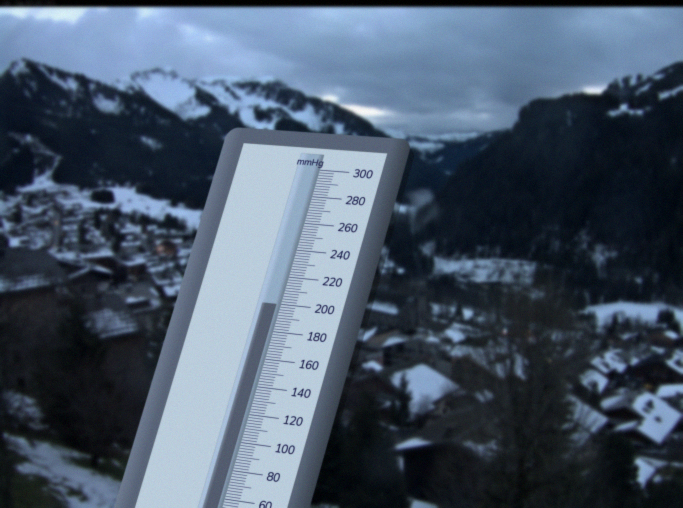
value=200 unit=mmHg
